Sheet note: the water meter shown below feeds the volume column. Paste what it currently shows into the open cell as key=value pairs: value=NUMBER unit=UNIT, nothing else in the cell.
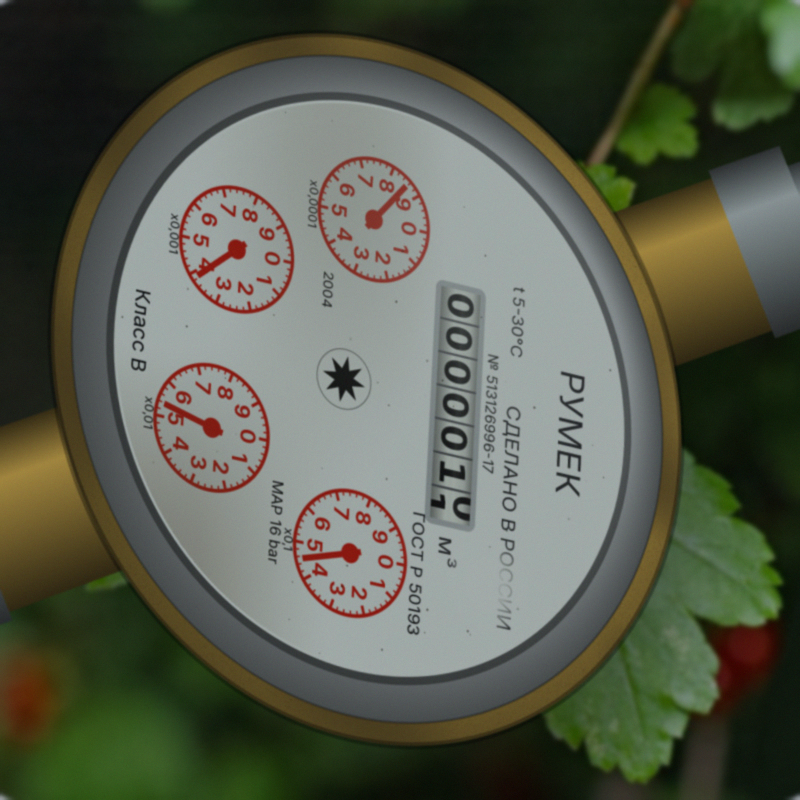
value=10.4538 unit=m³
